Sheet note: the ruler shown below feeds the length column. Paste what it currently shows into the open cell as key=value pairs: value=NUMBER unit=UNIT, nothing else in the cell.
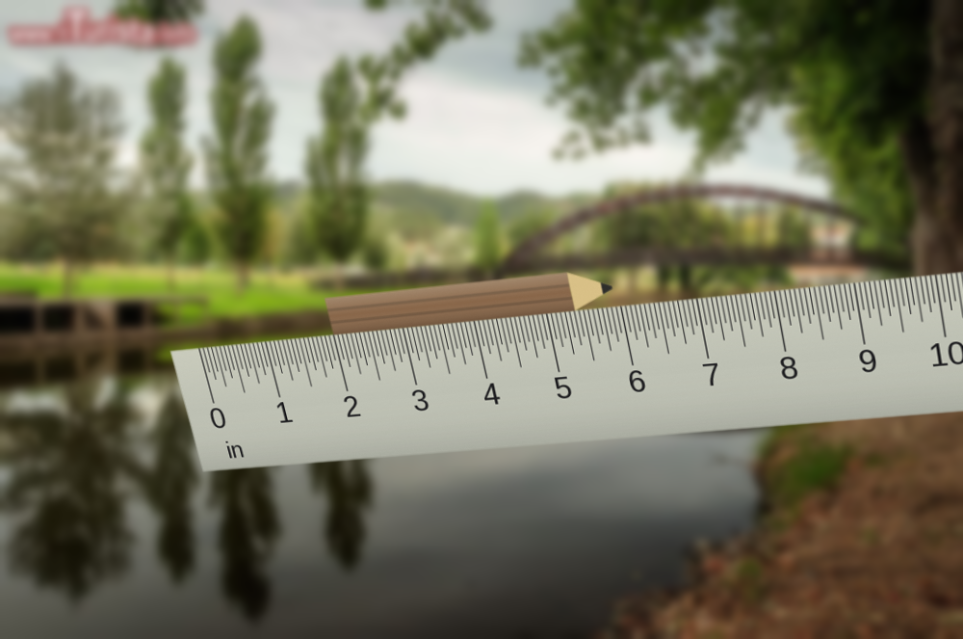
value=3.9375 unit=in
